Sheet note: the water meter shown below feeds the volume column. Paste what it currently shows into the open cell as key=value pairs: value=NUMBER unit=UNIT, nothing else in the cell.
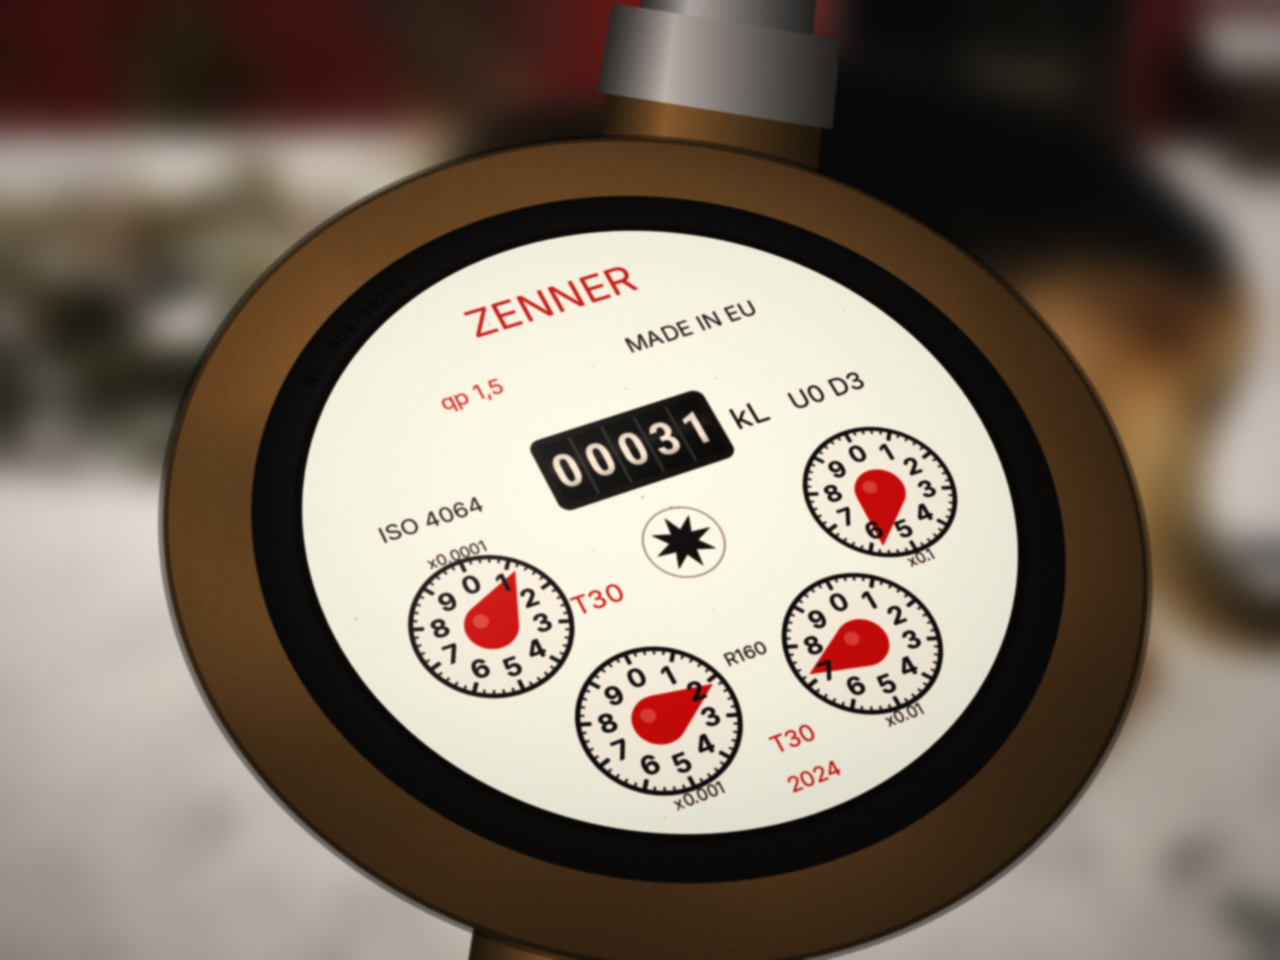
value=31.5721 unit=kL
